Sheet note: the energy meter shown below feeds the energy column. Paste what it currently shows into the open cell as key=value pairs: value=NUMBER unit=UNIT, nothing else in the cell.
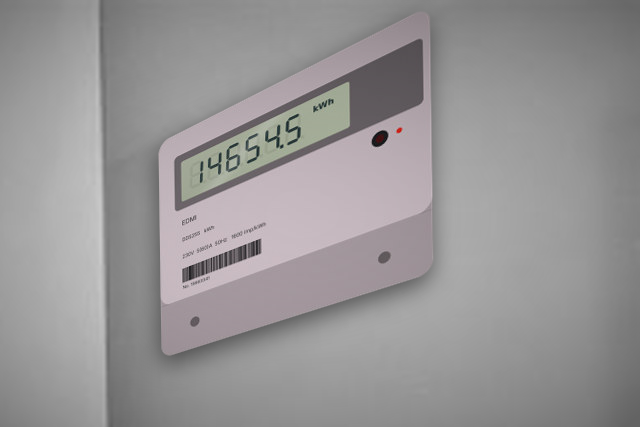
value=14654.5 unit=kWh
